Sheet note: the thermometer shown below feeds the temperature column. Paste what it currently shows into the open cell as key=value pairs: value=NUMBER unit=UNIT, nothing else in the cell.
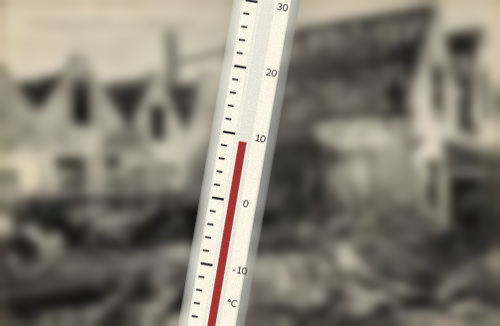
value=9 unit=°C
